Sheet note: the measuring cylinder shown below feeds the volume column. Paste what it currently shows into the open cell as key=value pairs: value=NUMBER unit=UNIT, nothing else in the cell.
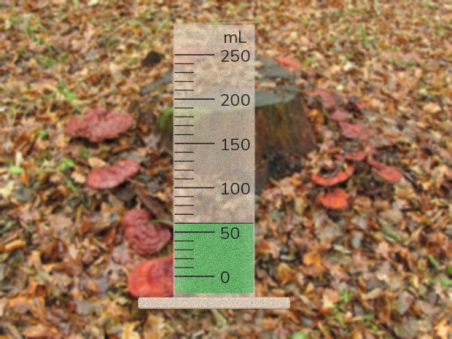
value=60 unit=mL
